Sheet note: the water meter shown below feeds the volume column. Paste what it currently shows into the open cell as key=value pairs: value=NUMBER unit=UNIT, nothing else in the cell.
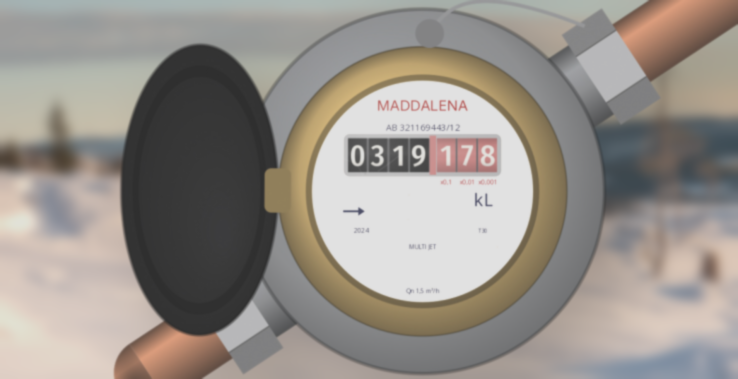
value=319.178 unit=kL
